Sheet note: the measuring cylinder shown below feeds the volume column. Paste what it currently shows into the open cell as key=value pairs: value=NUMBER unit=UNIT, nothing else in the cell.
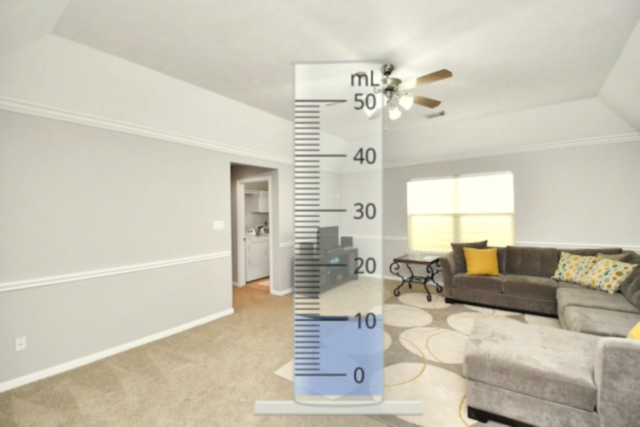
value=10 unit=mL
